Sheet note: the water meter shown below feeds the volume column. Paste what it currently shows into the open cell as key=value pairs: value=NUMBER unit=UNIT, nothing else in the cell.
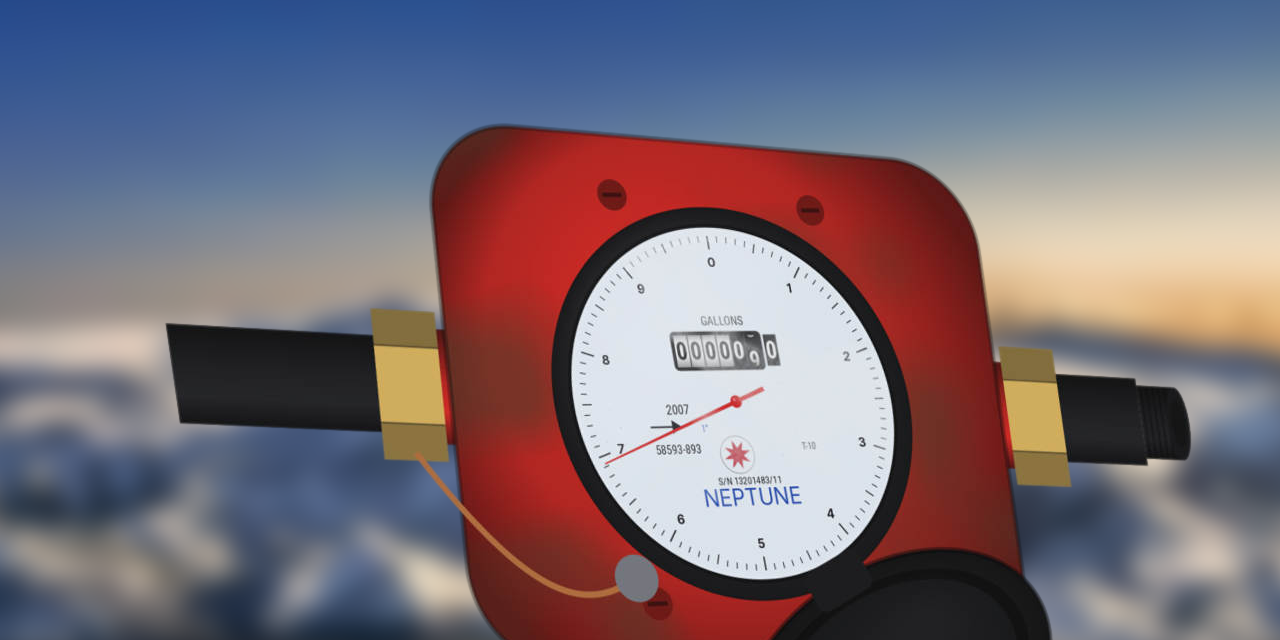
value=86.9 unit=gal
